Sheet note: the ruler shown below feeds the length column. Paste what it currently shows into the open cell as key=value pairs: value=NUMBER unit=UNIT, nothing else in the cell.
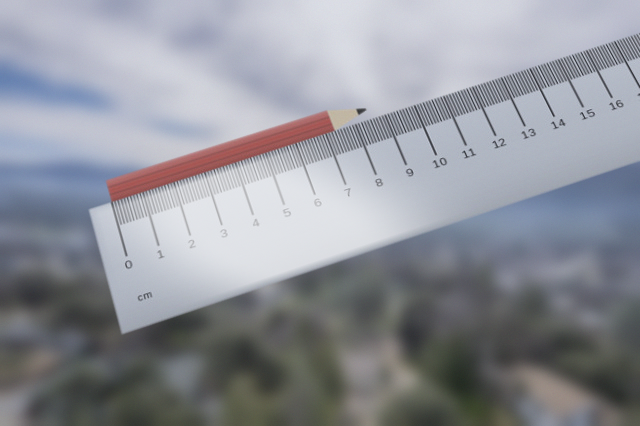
value=8.5 unit=cm
